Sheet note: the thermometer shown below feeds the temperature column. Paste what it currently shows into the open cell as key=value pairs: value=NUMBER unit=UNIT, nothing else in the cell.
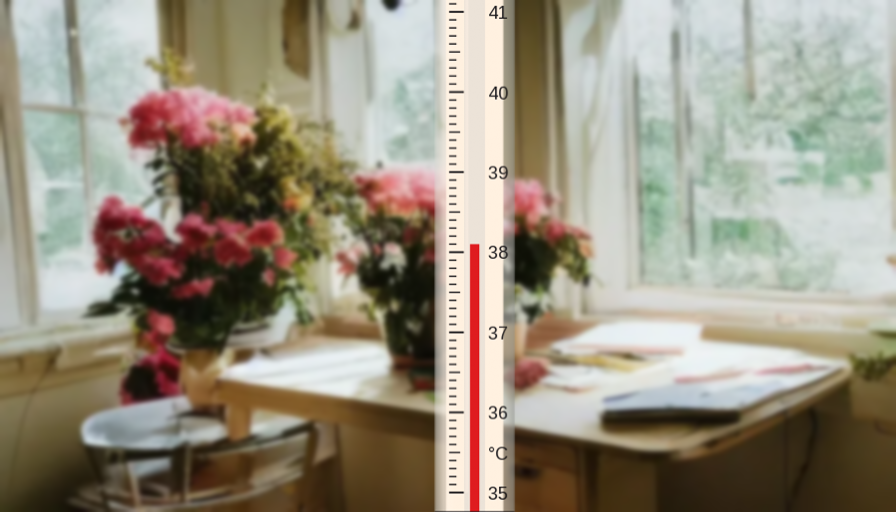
value=38.1 unit=°C
